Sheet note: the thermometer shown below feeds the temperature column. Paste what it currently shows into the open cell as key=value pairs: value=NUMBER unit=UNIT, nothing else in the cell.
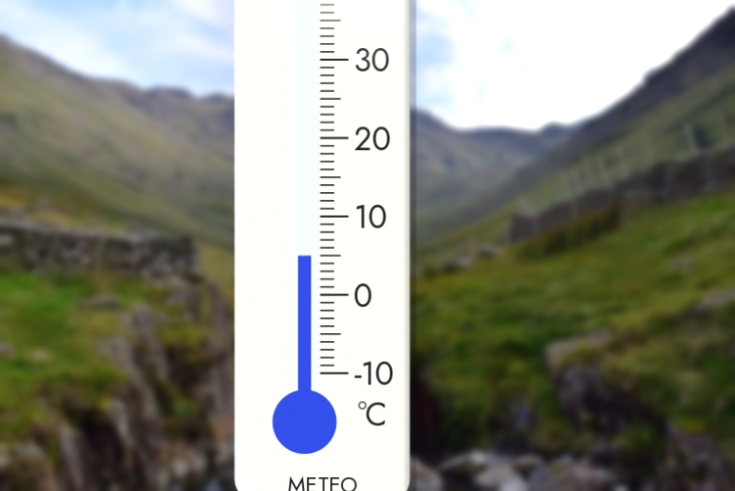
value=5 unit=°C
